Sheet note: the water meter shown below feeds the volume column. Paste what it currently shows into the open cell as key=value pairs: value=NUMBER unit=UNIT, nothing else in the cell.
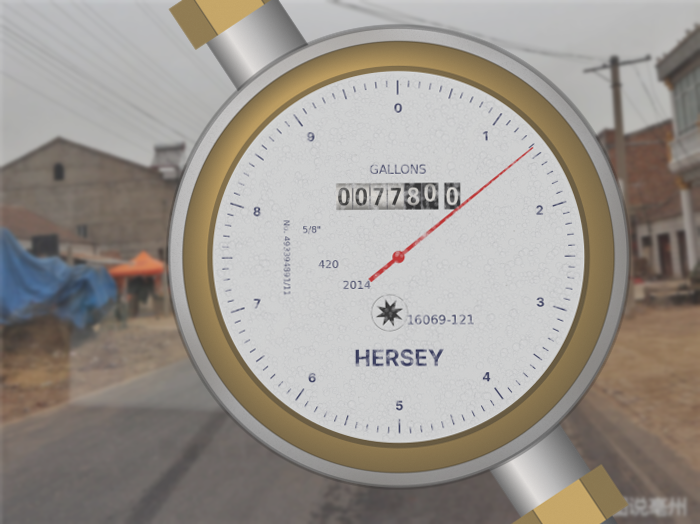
value=77801.4 unit=gal
